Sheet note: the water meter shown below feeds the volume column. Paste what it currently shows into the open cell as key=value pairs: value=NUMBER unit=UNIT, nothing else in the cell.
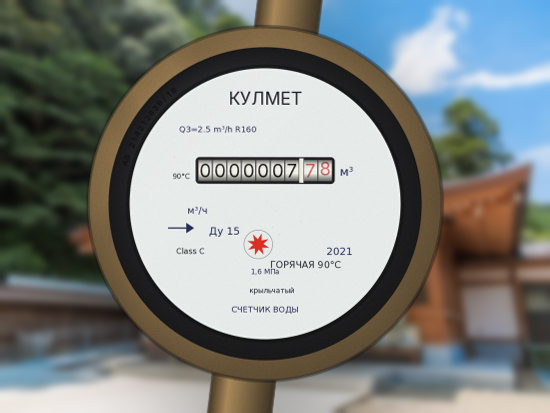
value=7.78 unit=m³
